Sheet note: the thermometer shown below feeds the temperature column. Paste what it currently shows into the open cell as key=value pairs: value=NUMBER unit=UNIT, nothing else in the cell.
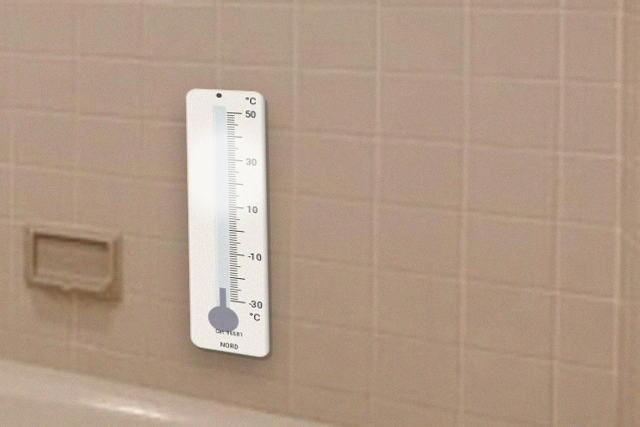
value=-25 unit=°C
